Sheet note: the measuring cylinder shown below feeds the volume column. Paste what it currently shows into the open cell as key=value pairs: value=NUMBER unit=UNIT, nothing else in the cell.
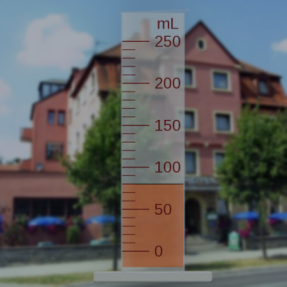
value=80 unit=mL
